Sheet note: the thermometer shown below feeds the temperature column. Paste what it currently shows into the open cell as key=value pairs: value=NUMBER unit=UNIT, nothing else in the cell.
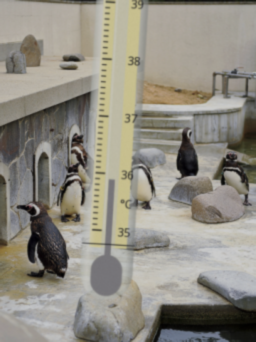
value=35.9 unit=°C
